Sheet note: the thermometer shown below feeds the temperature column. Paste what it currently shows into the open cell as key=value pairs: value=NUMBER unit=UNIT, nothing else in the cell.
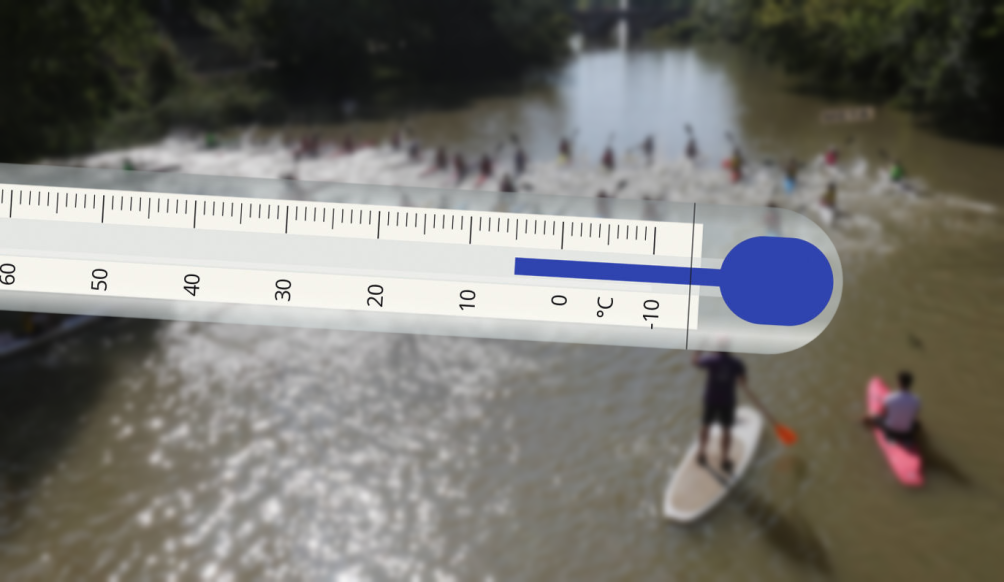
value=5 unit=°C
